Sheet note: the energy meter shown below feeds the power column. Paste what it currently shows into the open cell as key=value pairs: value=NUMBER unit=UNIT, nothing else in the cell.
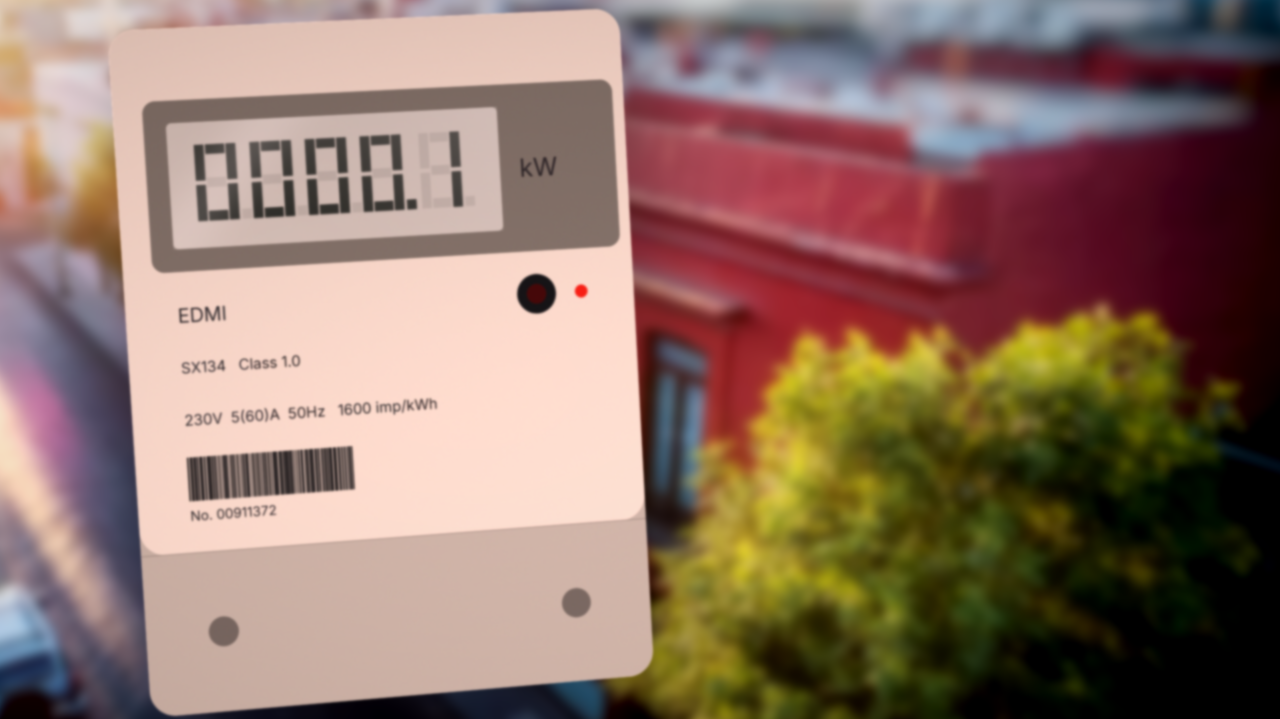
value=0.1 unit=kW
